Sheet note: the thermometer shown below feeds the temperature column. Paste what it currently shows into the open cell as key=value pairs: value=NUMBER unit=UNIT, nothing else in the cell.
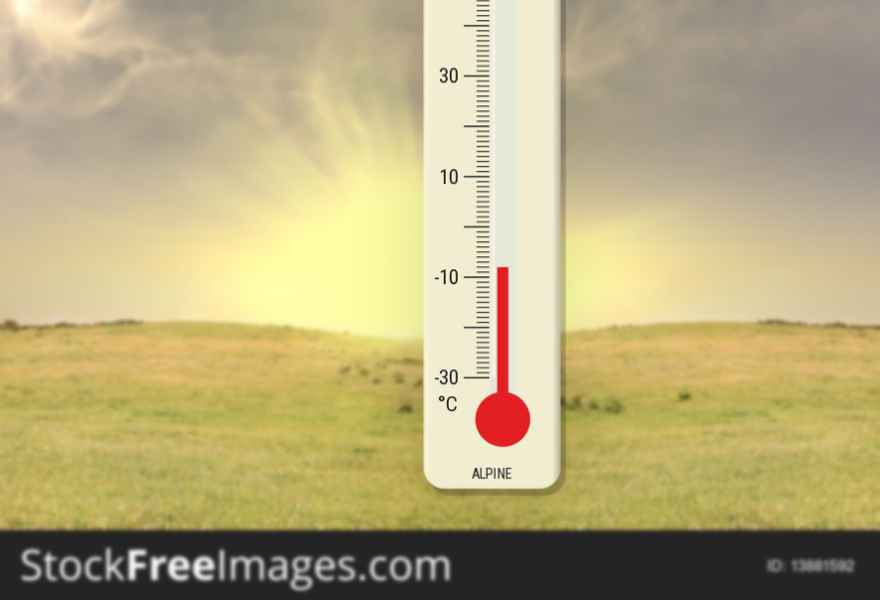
value=-8 unit=°C
